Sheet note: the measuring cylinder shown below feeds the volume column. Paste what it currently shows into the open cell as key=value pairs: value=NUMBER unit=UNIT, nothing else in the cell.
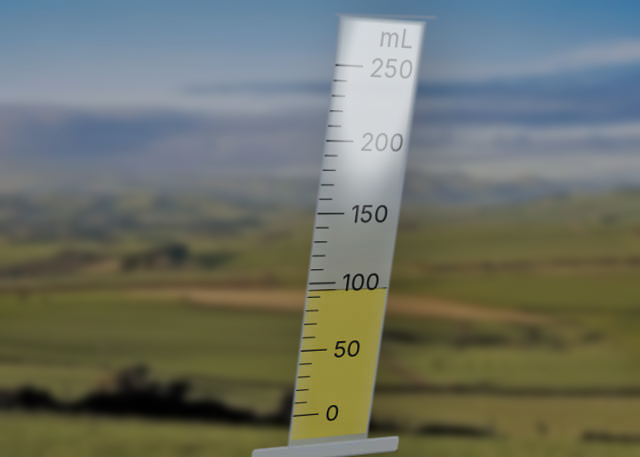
value=95 unit=mL
